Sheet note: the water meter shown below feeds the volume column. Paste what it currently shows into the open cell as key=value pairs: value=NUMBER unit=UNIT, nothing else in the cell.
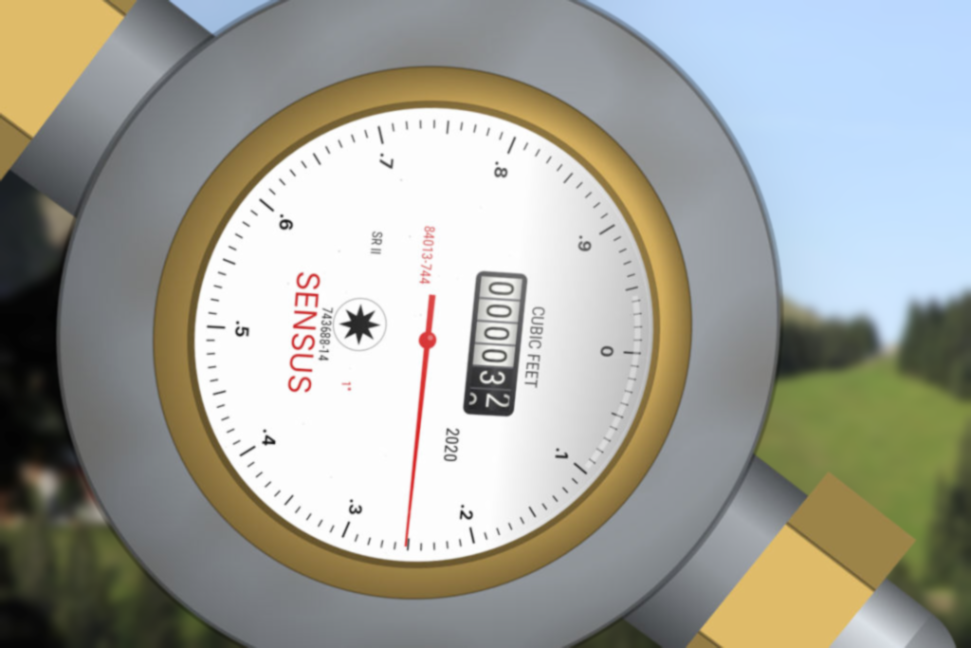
value=32.25 unit=ft³
